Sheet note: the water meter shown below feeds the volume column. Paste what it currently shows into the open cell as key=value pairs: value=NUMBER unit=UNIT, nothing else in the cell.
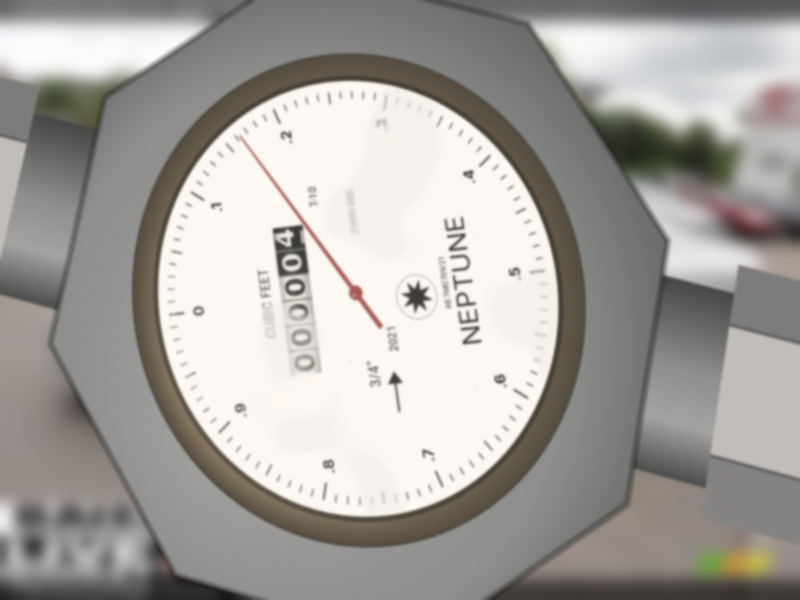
value=4.16 unit=ft³
